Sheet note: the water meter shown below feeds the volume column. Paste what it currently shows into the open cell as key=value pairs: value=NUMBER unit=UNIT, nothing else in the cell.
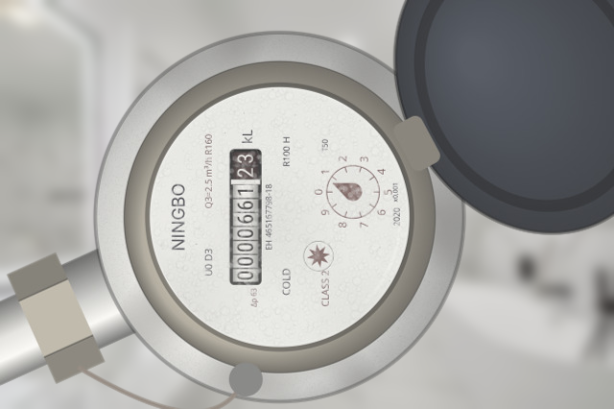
value=661.230 unit=kL
